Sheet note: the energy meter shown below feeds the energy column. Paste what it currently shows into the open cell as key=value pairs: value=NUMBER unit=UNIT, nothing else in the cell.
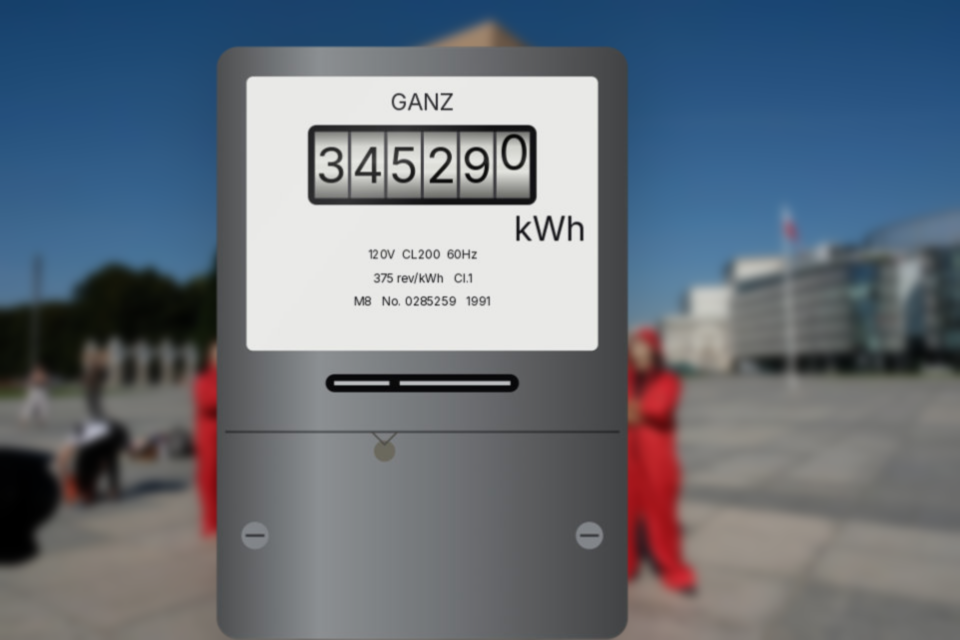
value=345290 unit=kWh
